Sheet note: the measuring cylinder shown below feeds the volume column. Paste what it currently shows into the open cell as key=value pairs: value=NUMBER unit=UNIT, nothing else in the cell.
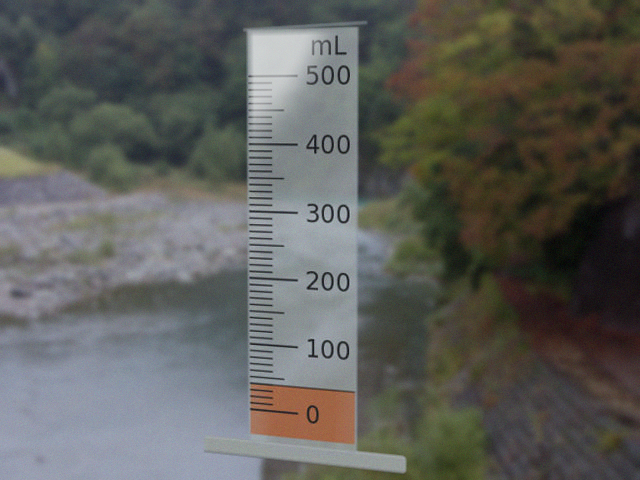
value=40 unit=mL
